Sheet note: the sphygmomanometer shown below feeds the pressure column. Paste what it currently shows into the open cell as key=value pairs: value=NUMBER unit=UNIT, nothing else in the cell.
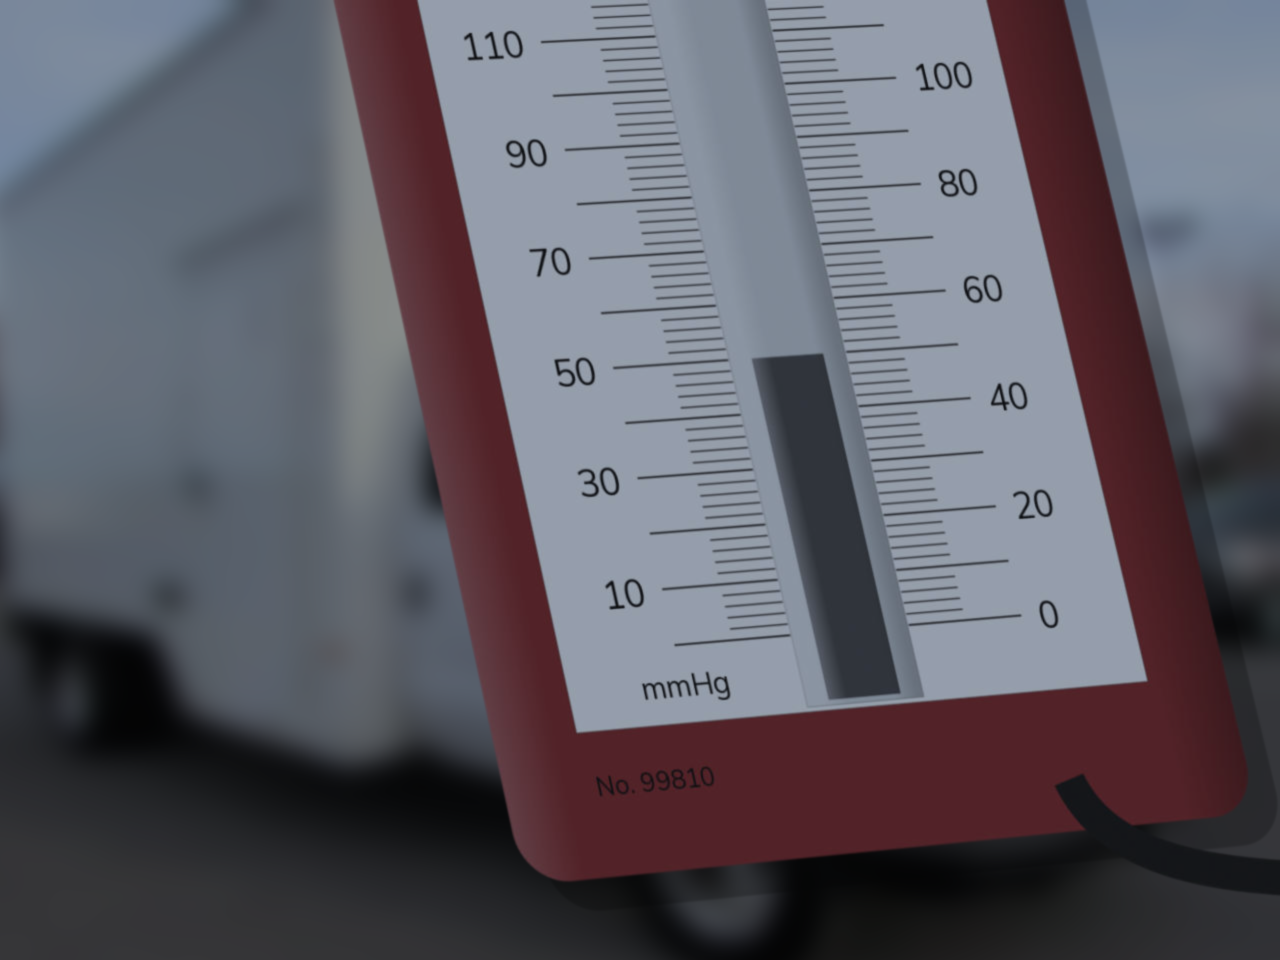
value=50 unit=mmHg
